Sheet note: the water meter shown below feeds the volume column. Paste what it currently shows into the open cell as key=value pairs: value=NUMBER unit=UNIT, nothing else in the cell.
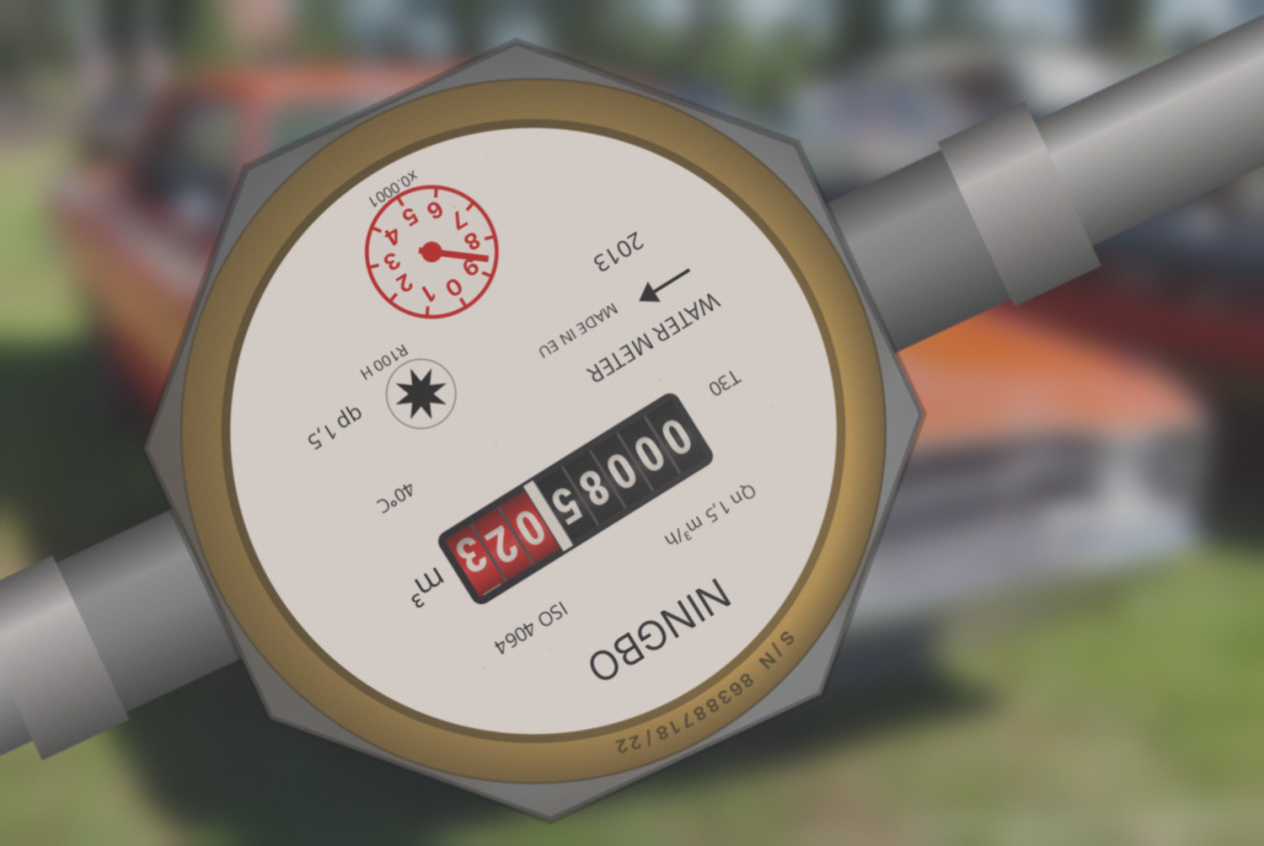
value=85.0228 unit=m³
